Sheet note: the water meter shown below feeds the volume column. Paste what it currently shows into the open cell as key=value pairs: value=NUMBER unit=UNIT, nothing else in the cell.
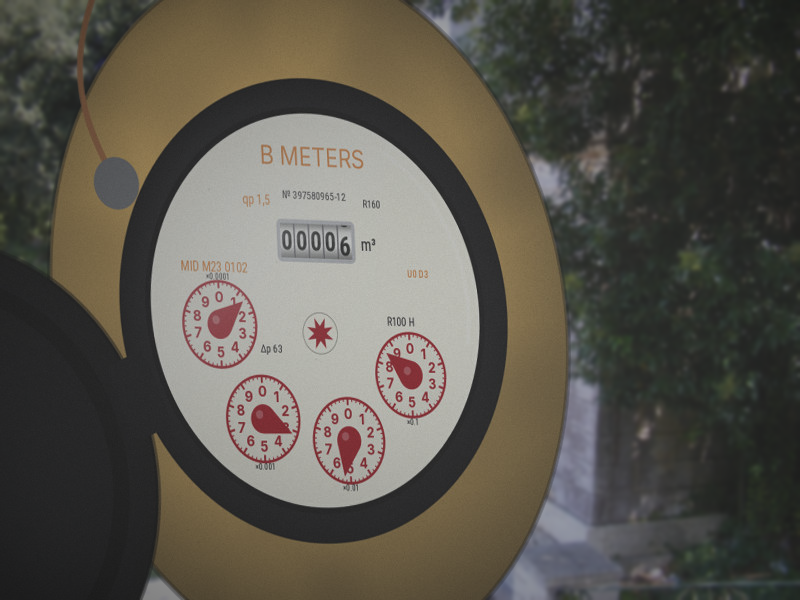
value=5.8531 unit=m³
